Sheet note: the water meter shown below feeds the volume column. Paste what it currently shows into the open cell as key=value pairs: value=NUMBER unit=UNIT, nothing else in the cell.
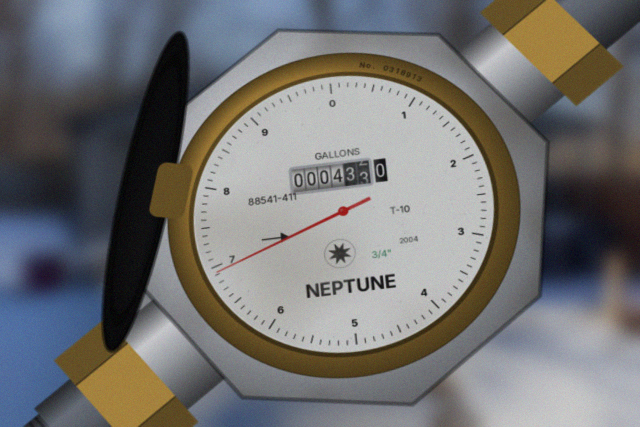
value=4326.9 unit=gal
